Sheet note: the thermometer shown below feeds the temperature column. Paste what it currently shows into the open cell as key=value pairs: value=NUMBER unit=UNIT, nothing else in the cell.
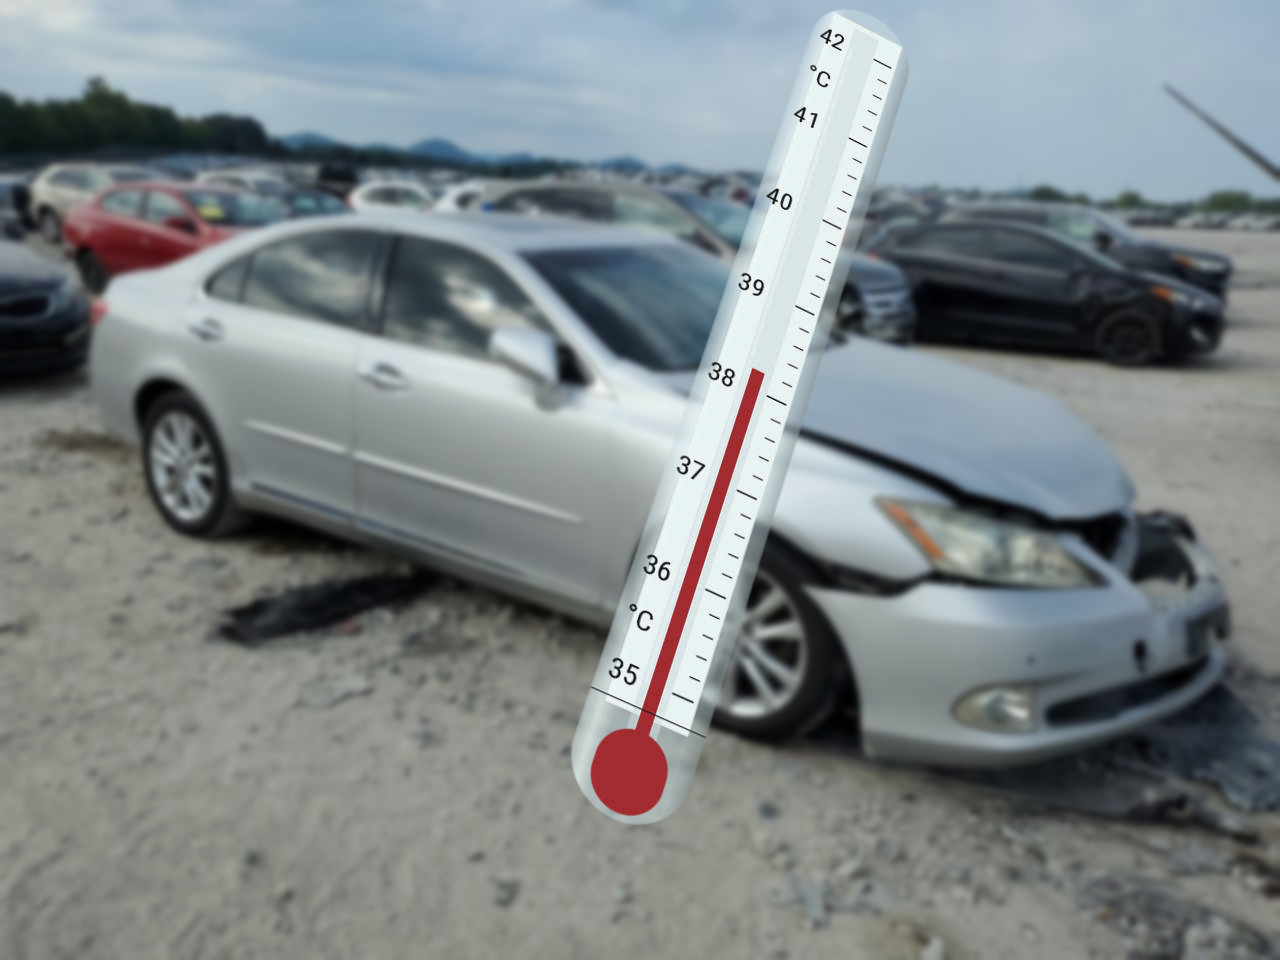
value=38.2 unit=°C
